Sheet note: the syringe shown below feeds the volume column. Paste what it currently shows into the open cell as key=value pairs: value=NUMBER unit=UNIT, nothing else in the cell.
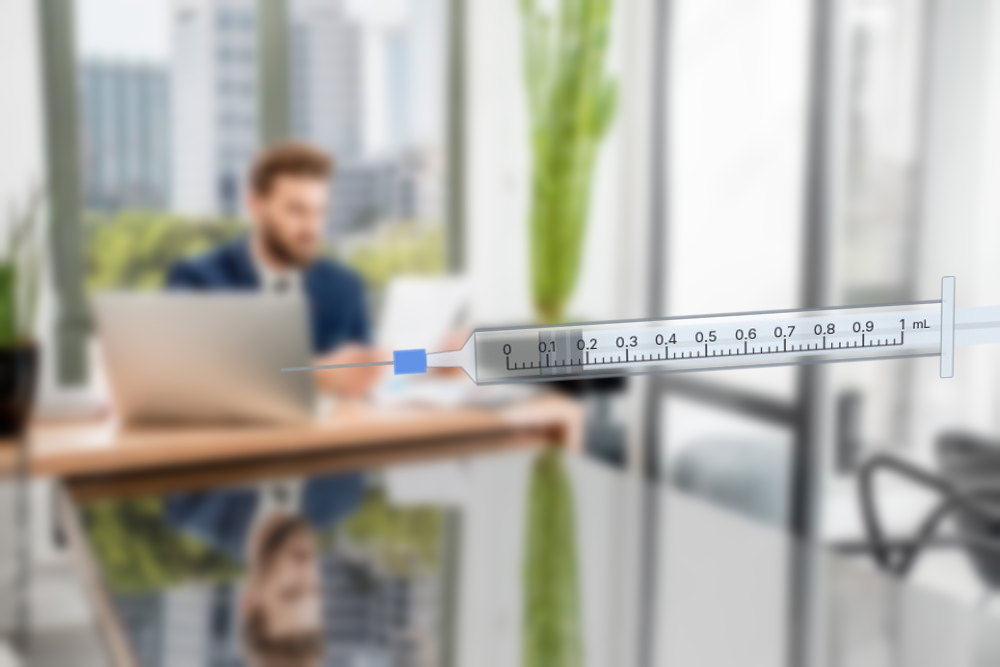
value=0.08 unit=mL
